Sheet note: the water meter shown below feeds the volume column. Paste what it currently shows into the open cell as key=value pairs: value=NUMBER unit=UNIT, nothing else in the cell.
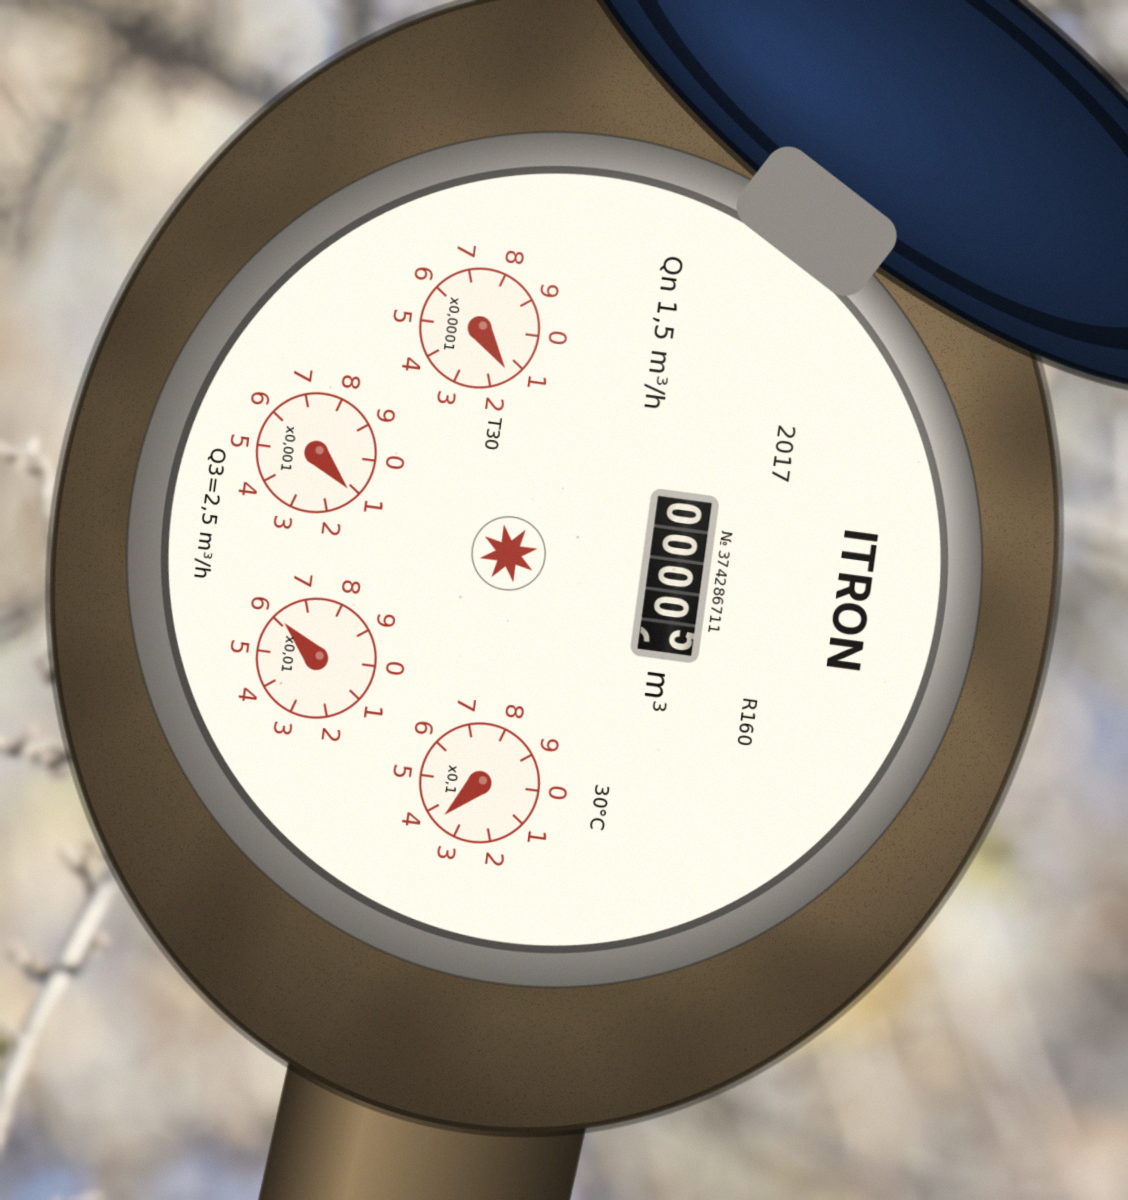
value=5.3611 unit=m³
